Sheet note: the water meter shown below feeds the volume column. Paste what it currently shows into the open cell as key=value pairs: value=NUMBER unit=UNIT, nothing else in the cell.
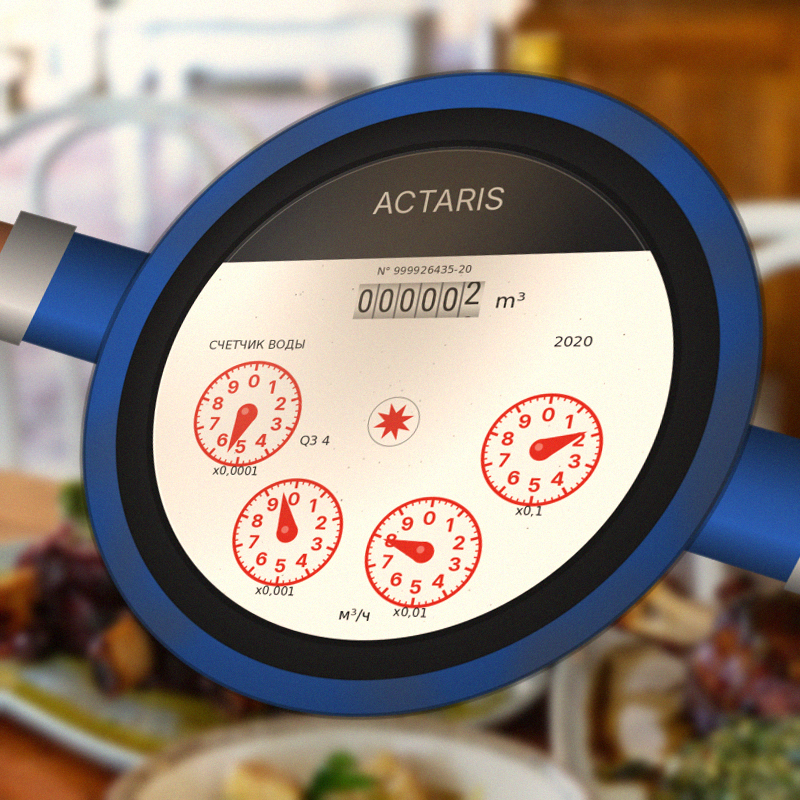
value=2.1795 unit=m³
